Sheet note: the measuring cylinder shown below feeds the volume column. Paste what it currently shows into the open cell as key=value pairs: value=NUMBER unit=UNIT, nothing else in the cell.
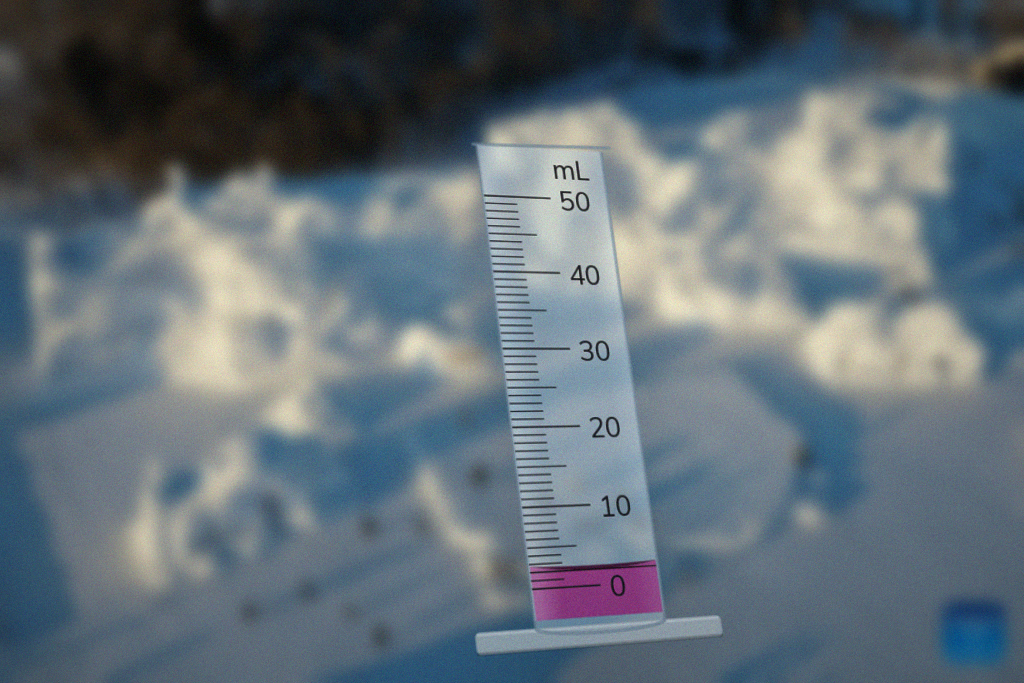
value=2 unit=mL
